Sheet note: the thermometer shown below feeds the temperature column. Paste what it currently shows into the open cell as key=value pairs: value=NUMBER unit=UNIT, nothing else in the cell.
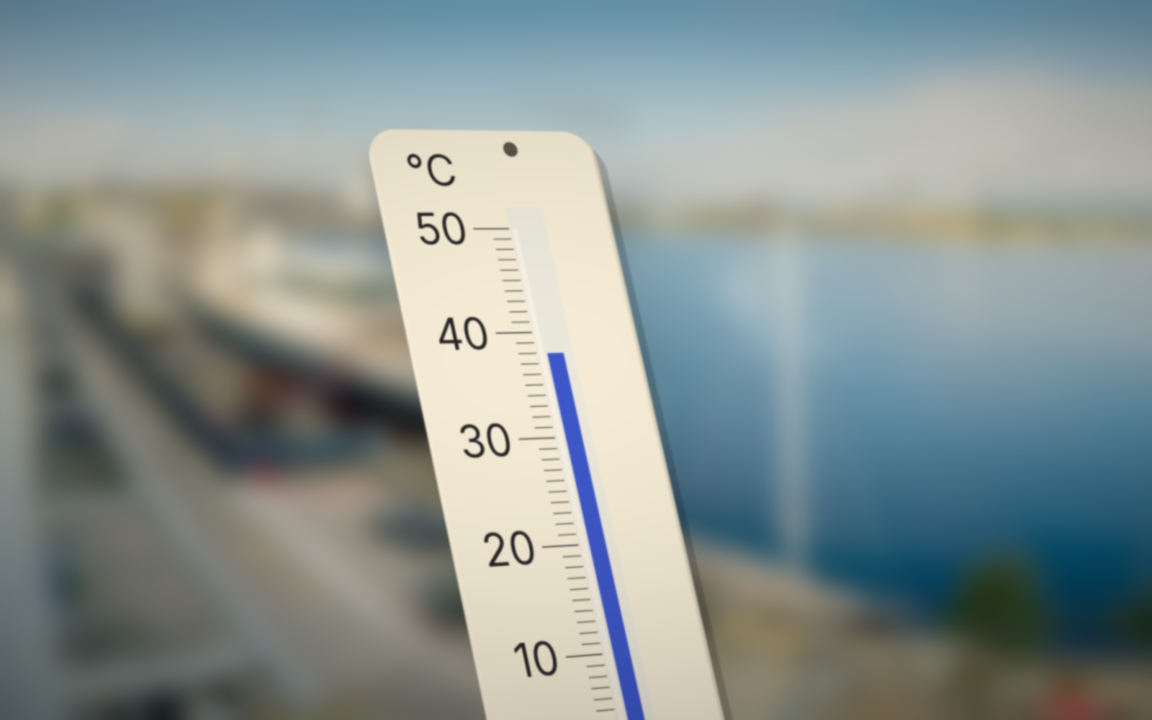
value=38 unit=°C
